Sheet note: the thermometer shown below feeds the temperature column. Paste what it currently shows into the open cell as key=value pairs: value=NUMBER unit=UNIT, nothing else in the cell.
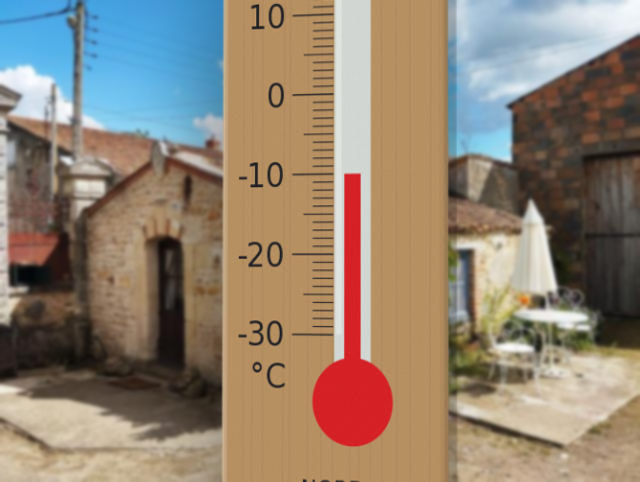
value=-10 unit=°C
